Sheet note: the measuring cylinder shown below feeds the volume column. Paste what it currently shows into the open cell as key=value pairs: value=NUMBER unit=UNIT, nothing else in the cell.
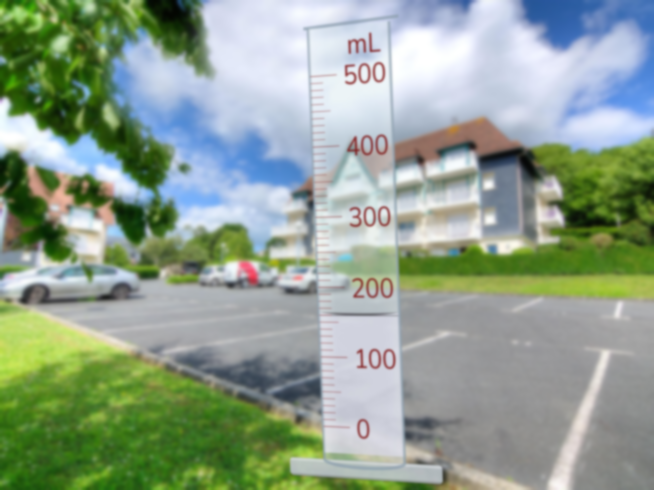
value=160 unit=mL
